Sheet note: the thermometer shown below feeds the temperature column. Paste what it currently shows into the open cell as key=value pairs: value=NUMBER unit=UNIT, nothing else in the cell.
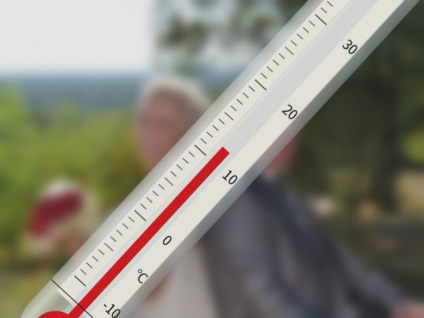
value=12 unit=°C
